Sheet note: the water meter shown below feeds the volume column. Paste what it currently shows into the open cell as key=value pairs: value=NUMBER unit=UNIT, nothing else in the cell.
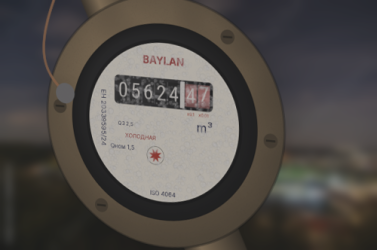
value=5624.47 unit=m³
